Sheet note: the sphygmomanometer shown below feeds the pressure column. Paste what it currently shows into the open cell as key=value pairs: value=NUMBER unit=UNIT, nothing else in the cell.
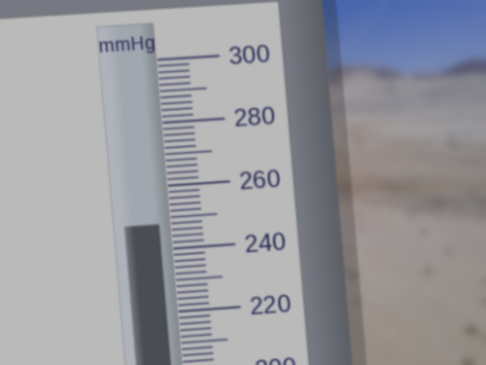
value=248 unit=mmHg
